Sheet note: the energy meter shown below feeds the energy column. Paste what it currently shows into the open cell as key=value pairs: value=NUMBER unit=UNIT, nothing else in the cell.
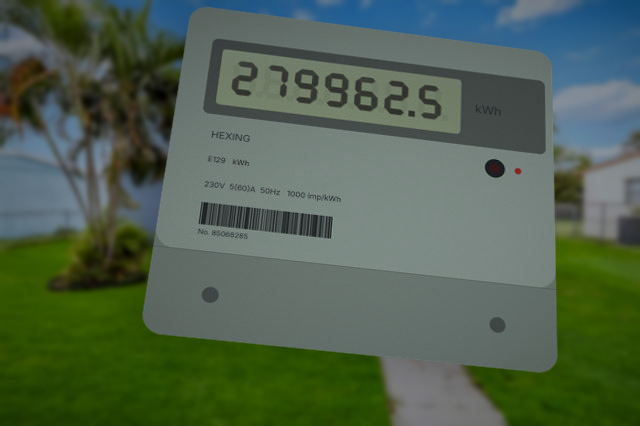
value=279962.5 unit=kWh
